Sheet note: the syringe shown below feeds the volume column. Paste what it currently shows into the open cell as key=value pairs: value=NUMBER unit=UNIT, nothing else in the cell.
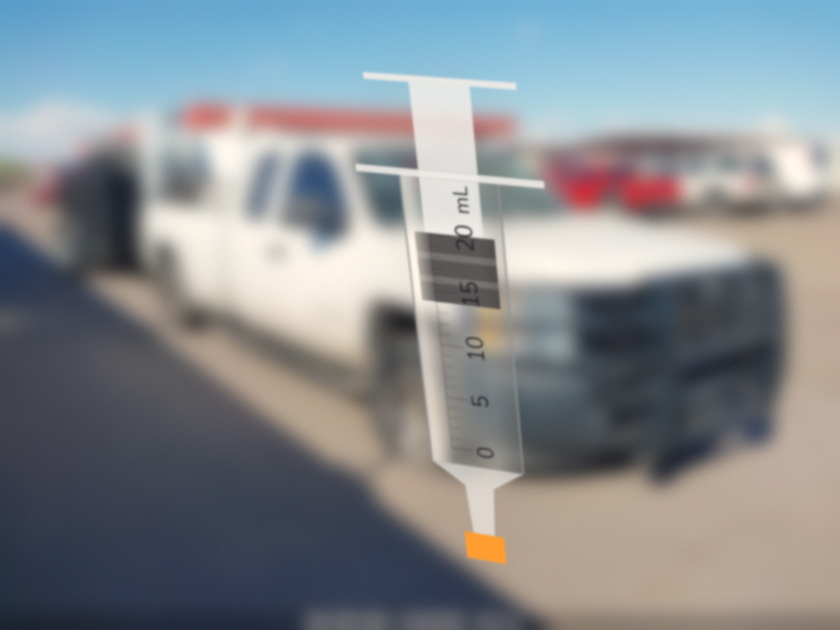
value=14 unit=mL
